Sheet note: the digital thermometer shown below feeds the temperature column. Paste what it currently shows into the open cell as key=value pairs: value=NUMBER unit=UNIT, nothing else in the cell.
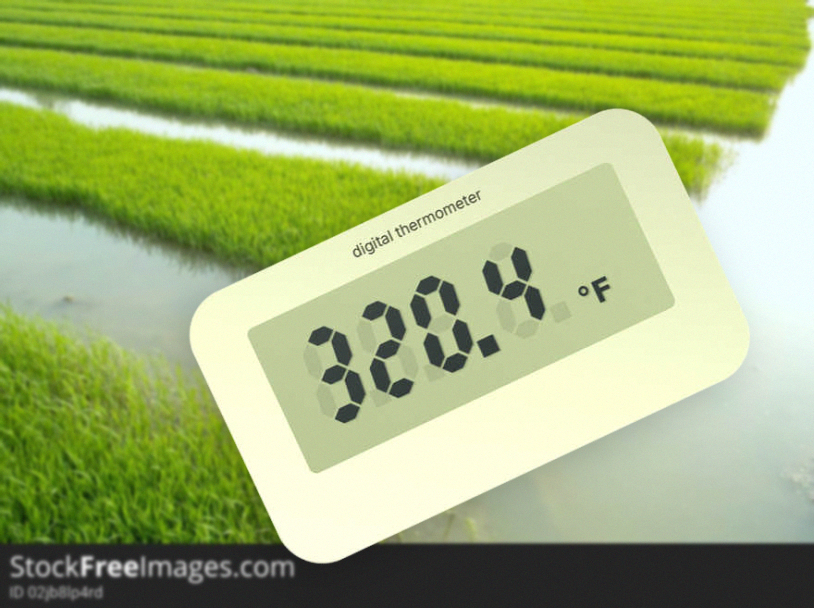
value=320.4 unit=°F
